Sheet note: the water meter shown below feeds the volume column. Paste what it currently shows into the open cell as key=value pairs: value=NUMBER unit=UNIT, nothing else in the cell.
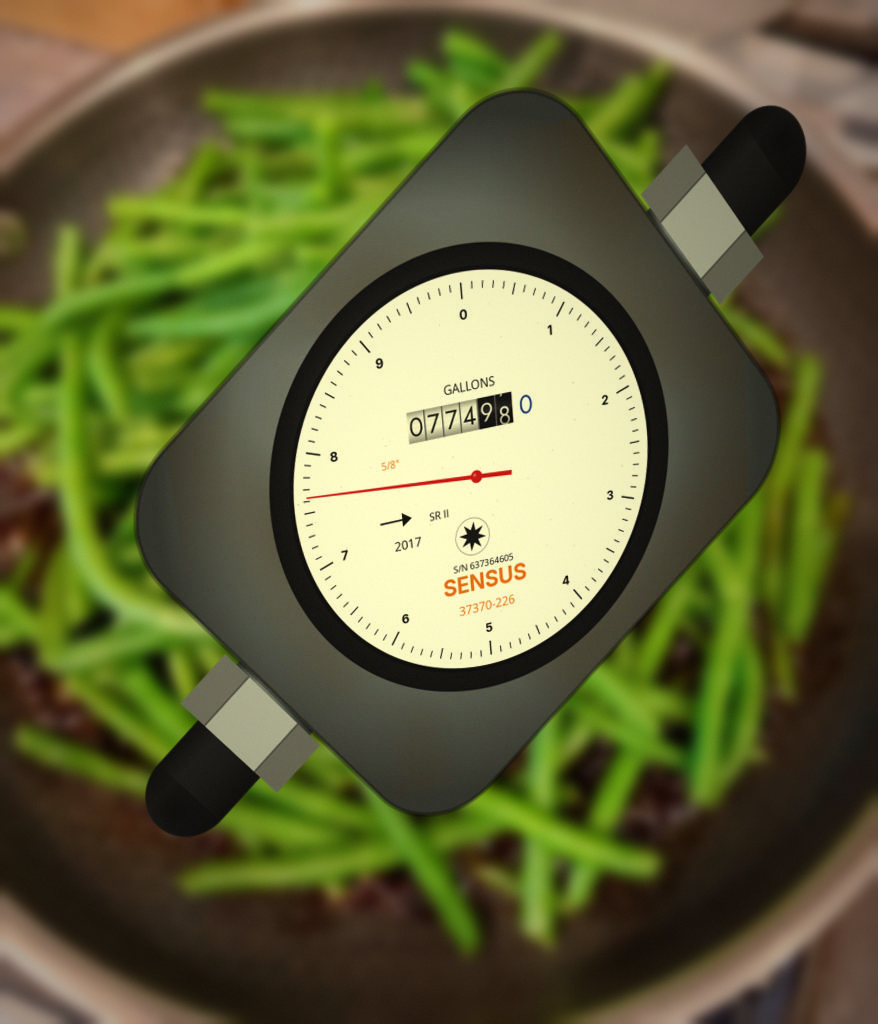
value=774977.6 unit=gal
